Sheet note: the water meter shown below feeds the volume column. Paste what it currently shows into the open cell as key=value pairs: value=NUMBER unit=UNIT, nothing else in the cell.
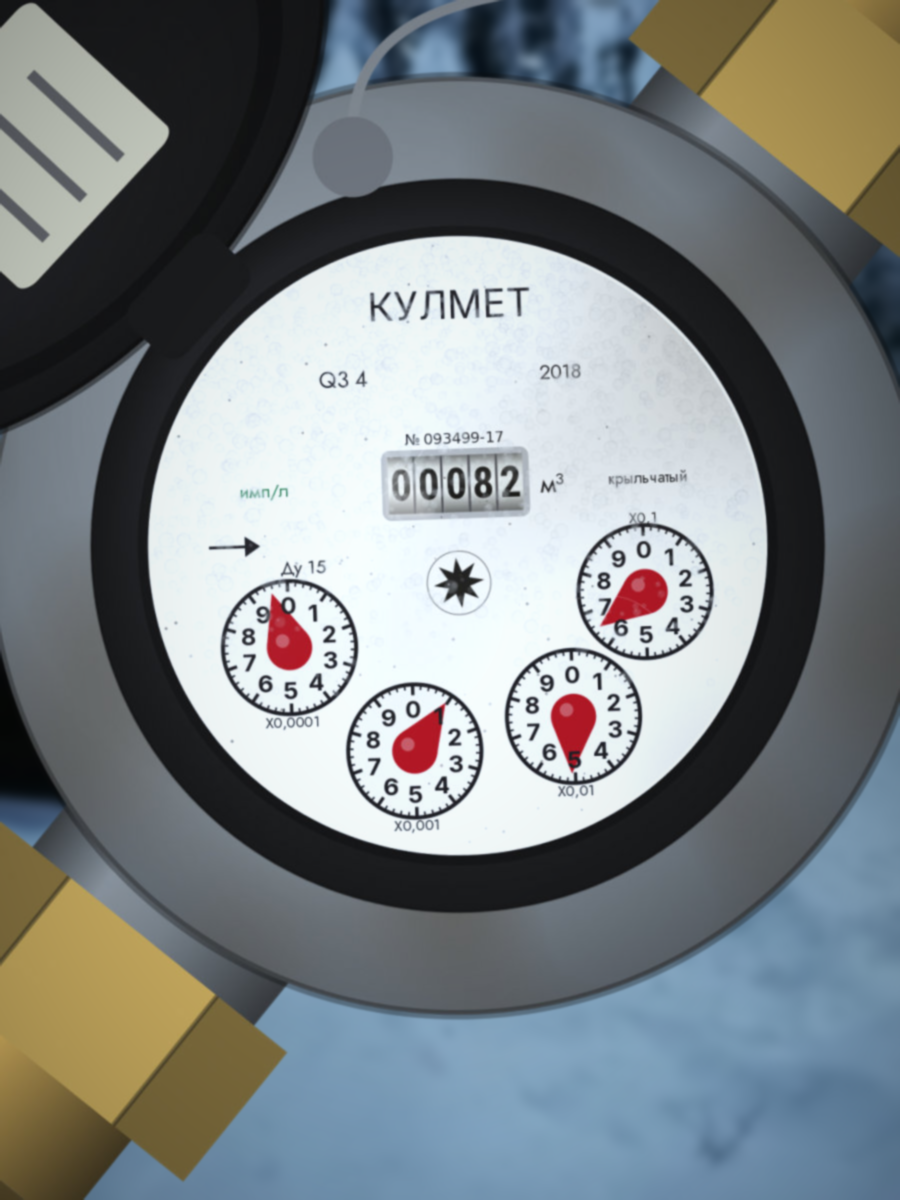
value=82.6509 unit=m³
